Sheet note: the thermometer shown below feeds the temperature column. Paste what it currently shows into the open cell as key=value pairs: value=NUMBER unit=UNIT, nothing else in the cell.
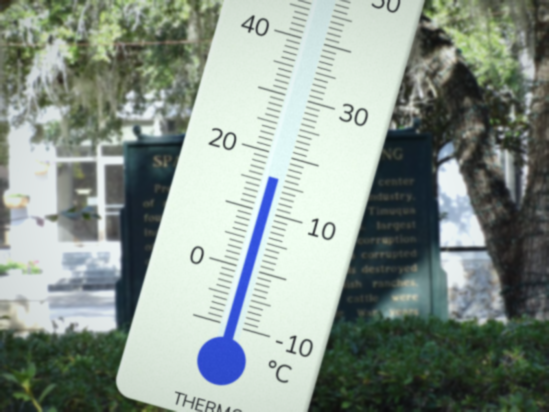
value=16 unit=°C
